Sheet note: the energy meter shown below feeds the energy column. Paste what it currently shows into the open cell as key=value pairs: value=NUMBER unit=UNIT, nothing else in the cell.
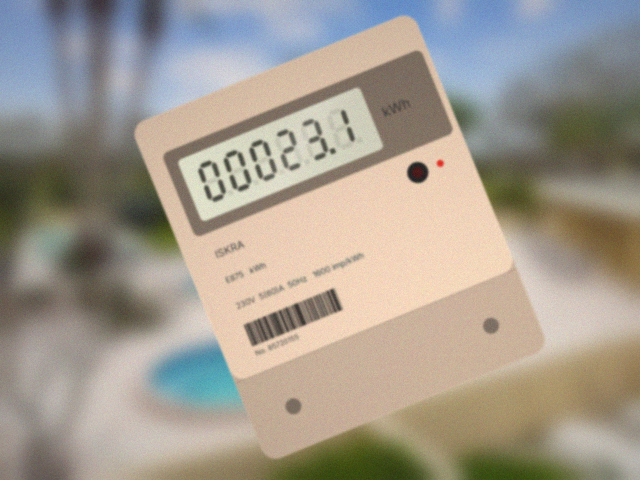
value=23.1 unit=kWh
